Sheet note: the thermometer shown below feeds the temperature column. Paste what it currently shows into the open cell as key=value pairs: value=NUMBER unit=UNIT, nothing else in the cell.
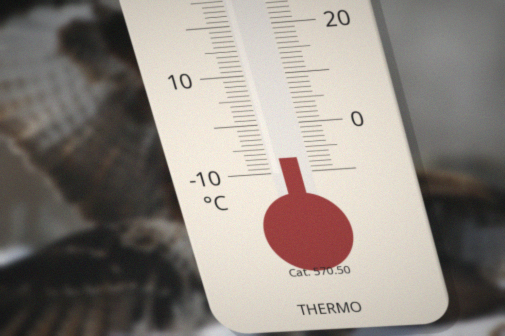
value=-7 unit=°C
